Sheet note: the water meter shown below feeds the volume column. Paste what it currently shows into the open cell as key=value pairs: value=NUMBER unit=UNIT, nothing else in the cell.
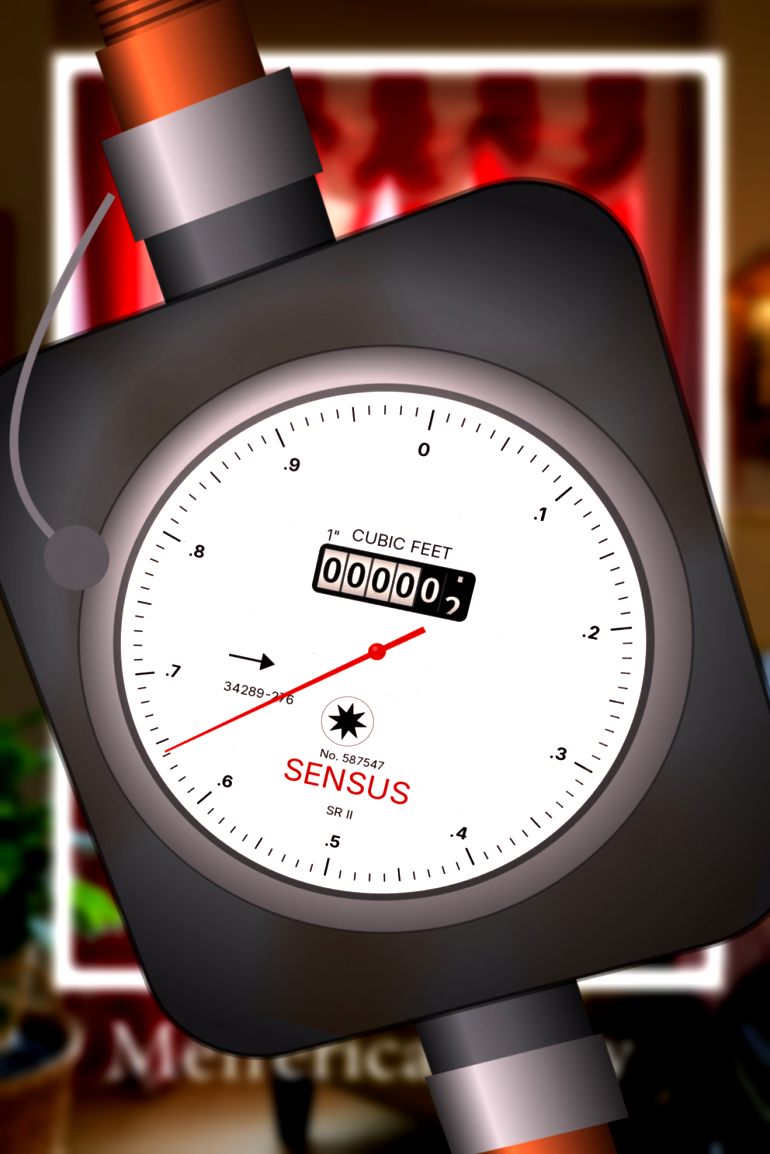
value=1.64 unit=ft³
